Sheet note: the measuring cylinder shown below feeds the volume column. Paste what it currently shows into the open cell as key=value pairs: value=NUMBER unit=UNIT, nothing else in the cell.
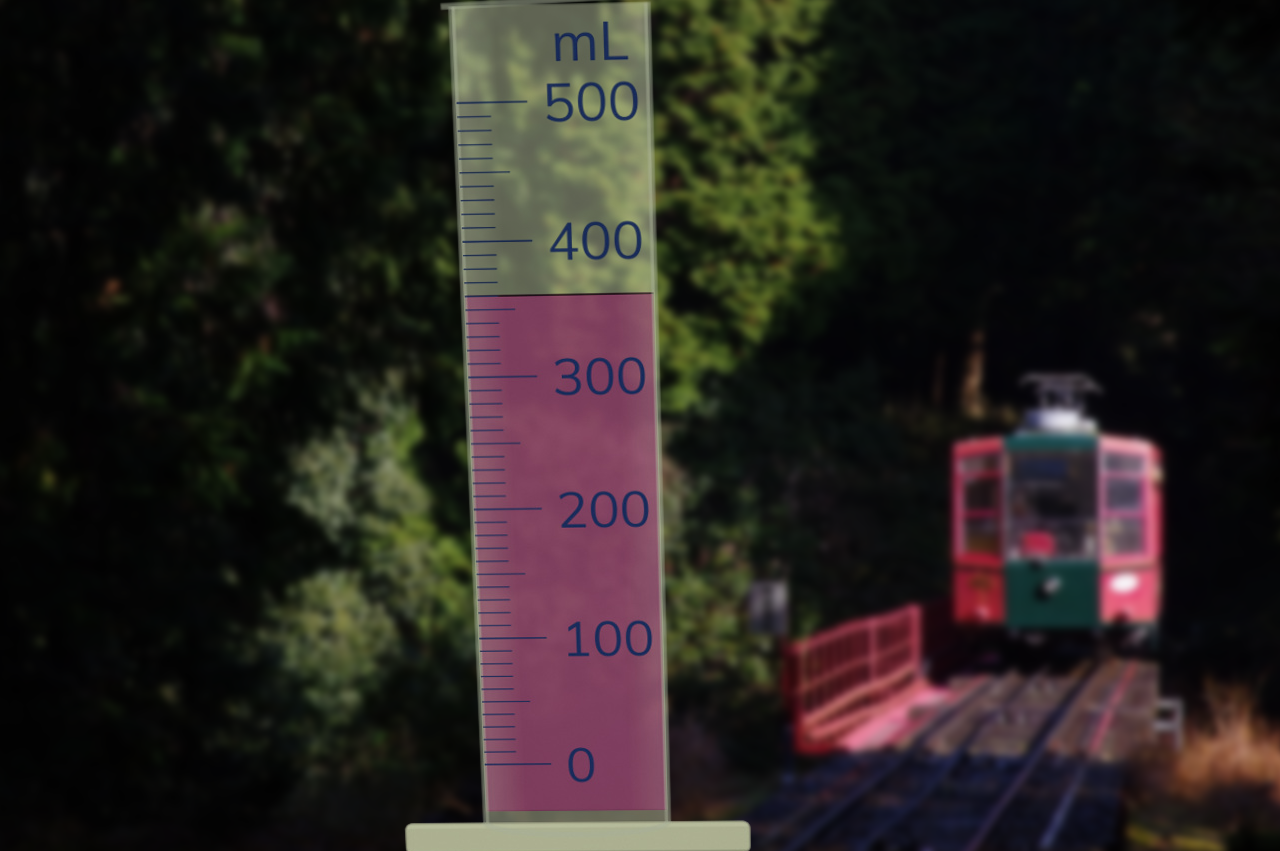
value=360 unit=mL
